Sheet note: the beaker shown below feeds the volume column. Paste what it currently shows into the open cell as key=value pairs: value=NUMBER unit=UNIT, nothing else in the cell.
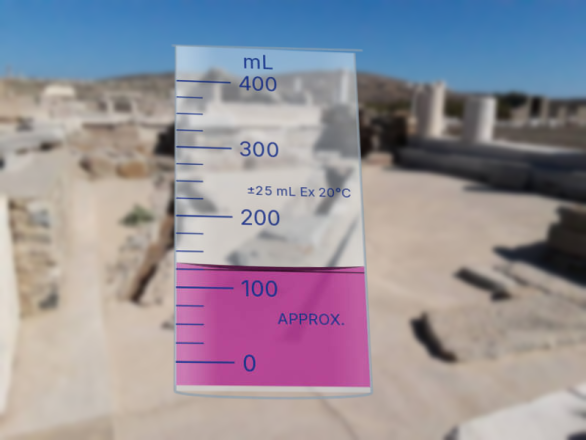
value=125 unit=mL
